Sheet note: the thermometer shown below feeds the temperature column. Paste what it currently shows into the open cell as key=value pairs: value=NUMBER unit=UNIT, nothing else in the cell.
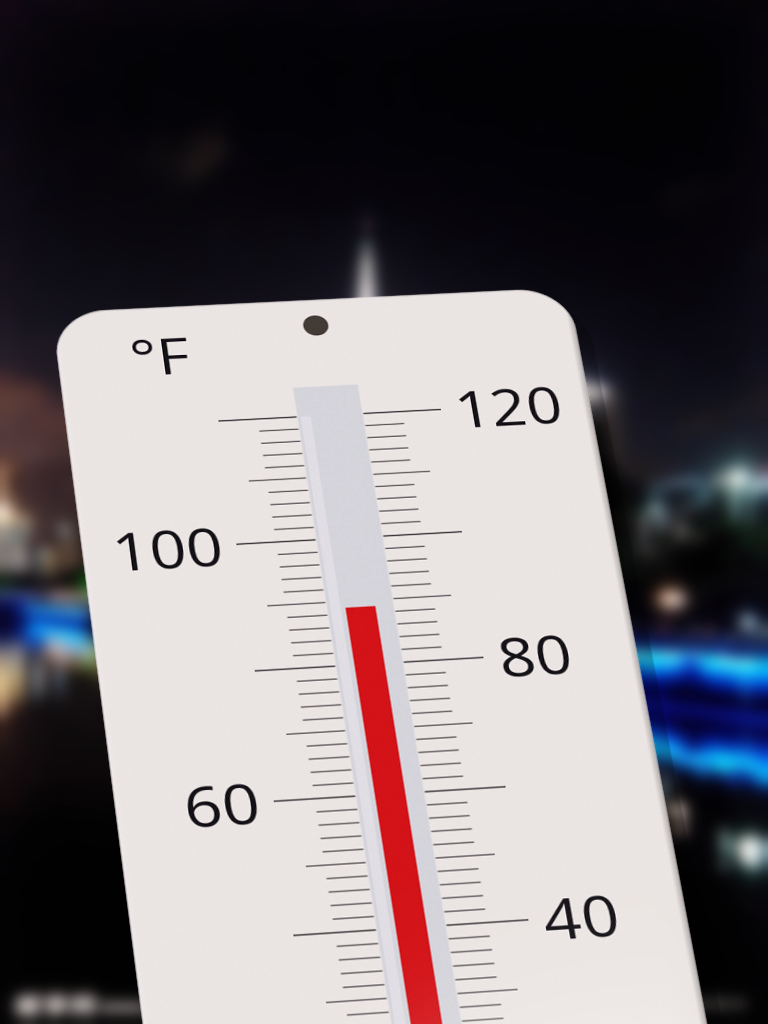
value=89 unit=°F
